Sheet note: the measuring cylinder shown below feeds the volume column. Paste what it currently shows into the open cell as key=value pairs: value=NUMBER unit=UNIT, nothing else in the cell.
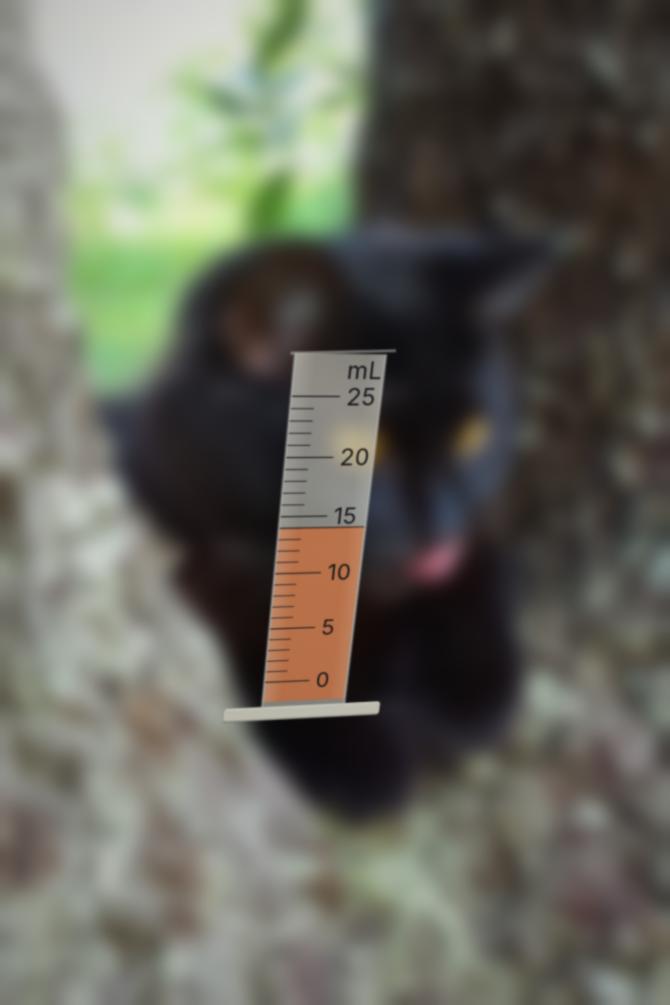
value=14 unit=mL
